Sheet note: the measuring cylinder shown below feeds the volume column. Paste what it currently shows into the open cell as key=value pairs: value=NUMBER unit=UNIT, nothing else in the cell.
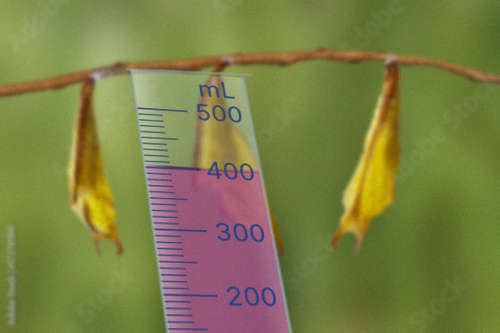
value=400 unit=mL
